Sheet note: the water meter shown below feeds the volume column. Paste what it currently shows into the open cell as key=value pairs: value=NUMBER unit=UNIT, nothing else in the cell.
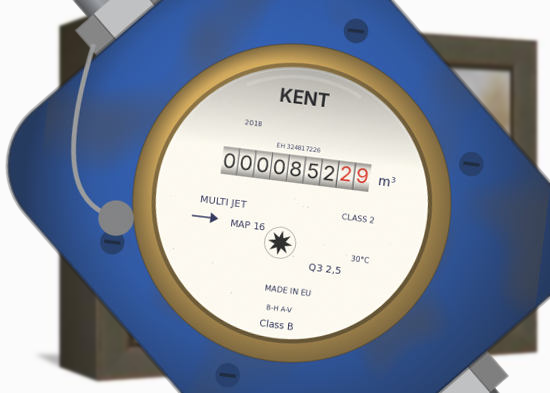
value=852.29 unit=m³
